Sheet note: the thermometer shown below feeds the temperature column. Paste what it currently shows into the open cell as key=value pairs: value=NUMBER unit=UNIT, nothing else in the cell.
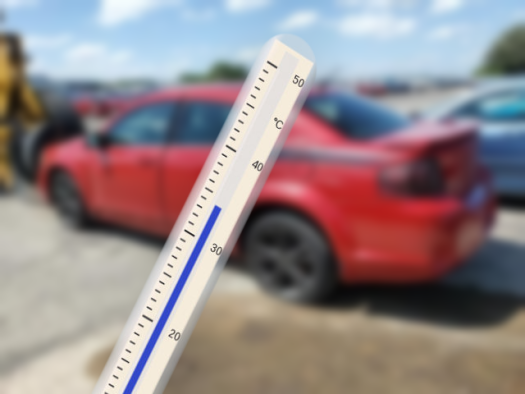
value=34 unit=°C
